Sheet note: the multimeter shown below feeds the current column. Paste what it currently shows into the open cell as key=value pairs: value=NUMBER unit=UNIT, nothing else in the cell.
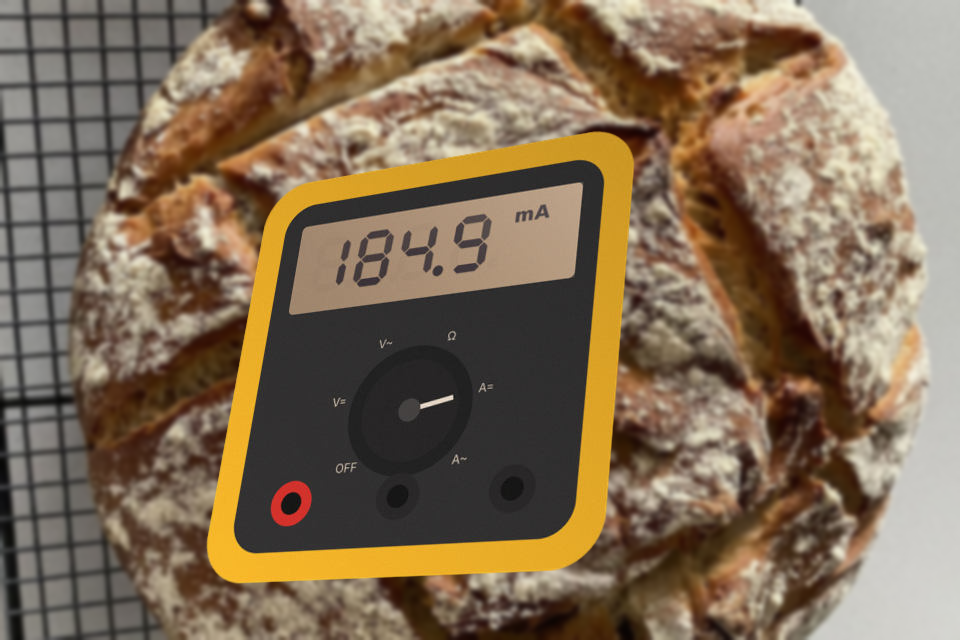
value=184.9 unit=mA
